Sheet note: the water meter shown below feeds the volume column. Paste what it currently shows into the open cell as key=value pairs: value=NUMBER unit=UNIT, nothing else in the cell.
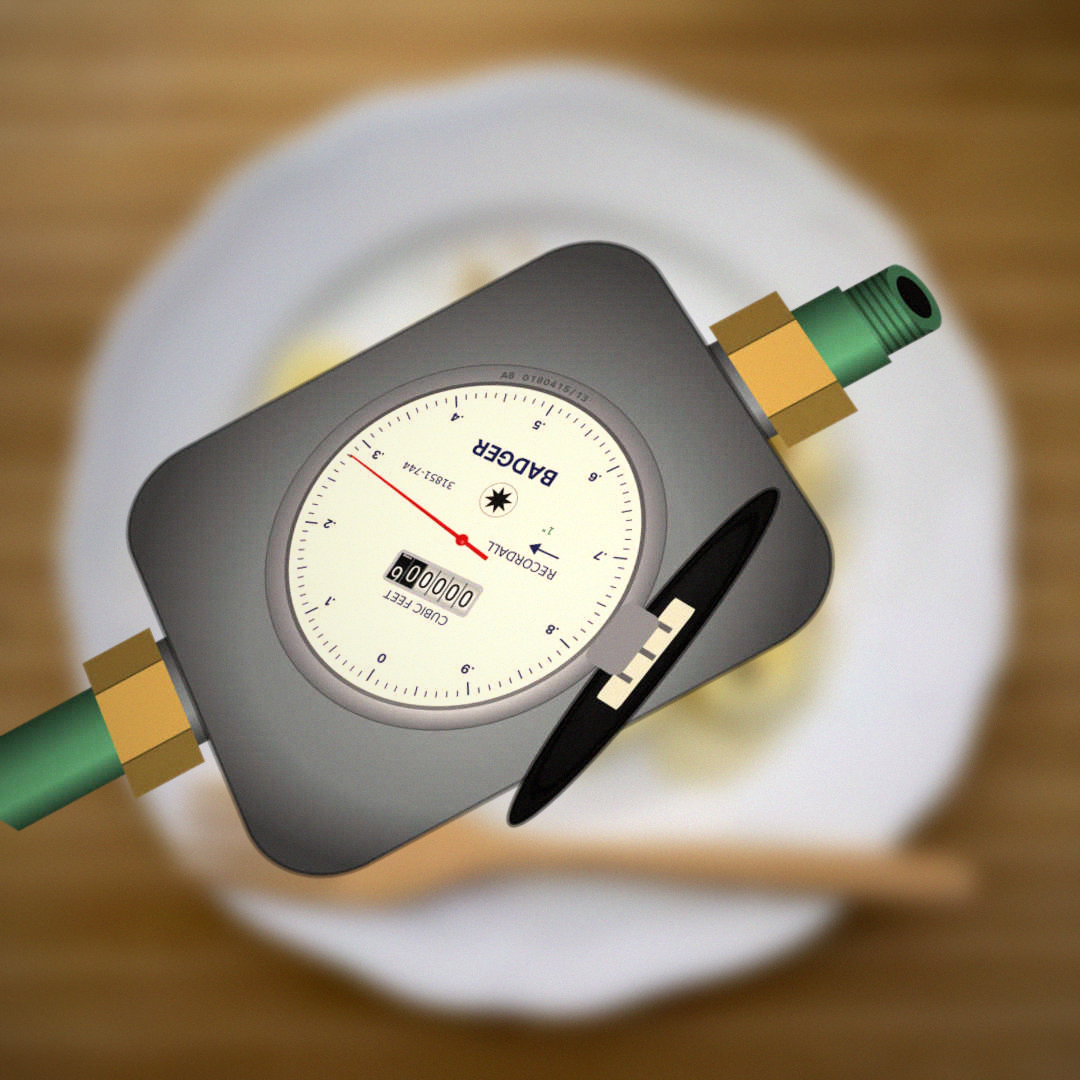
value=6.28 unit=ft³
